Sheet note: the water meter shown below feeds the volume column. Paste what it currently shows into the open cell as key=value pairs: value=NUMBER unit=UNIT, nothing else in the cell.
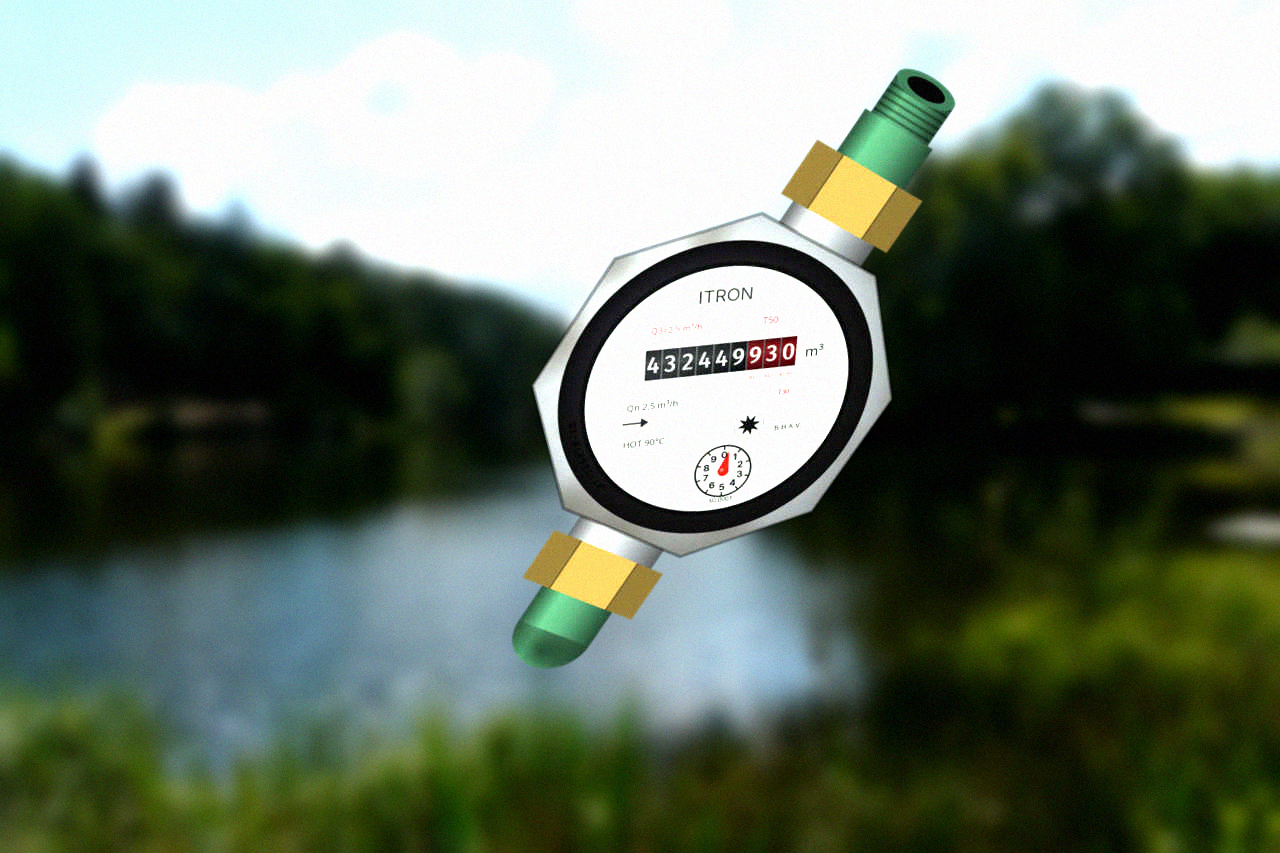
value=432449.9300 unit=m³
